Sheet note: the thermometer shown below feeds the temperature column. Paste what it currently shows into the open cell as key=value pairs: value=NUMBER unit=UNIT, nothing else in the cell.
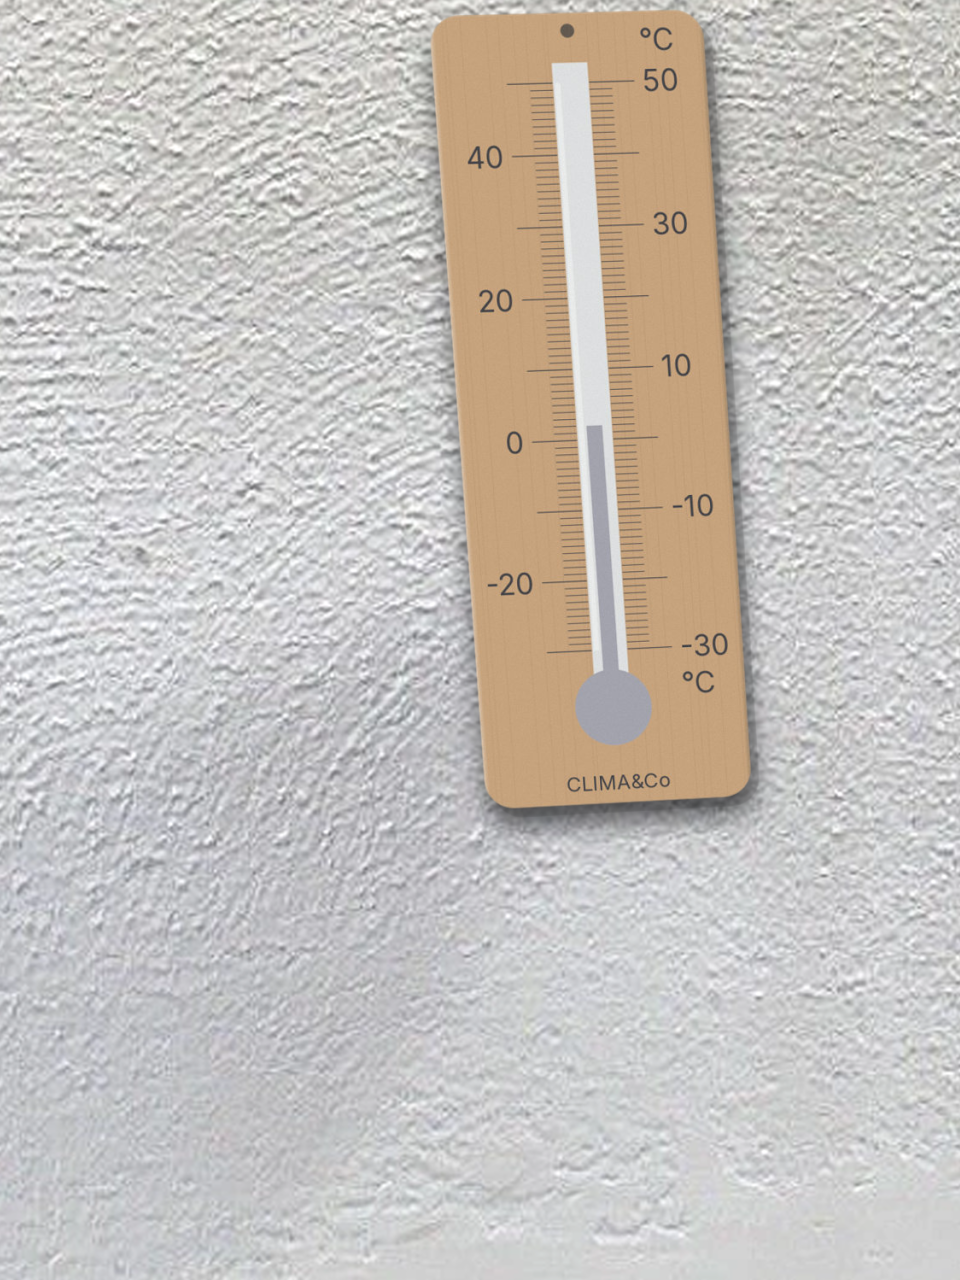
value=2 unit=°C
